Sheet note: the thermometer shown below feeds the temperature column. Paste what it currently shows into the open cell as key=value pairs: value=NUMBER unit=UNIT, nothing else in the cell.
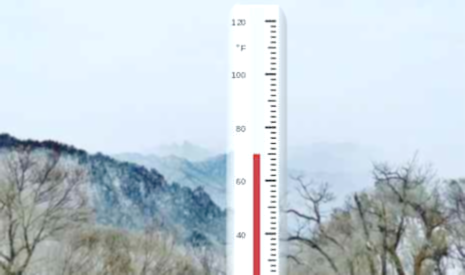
value=70 unit=°F
